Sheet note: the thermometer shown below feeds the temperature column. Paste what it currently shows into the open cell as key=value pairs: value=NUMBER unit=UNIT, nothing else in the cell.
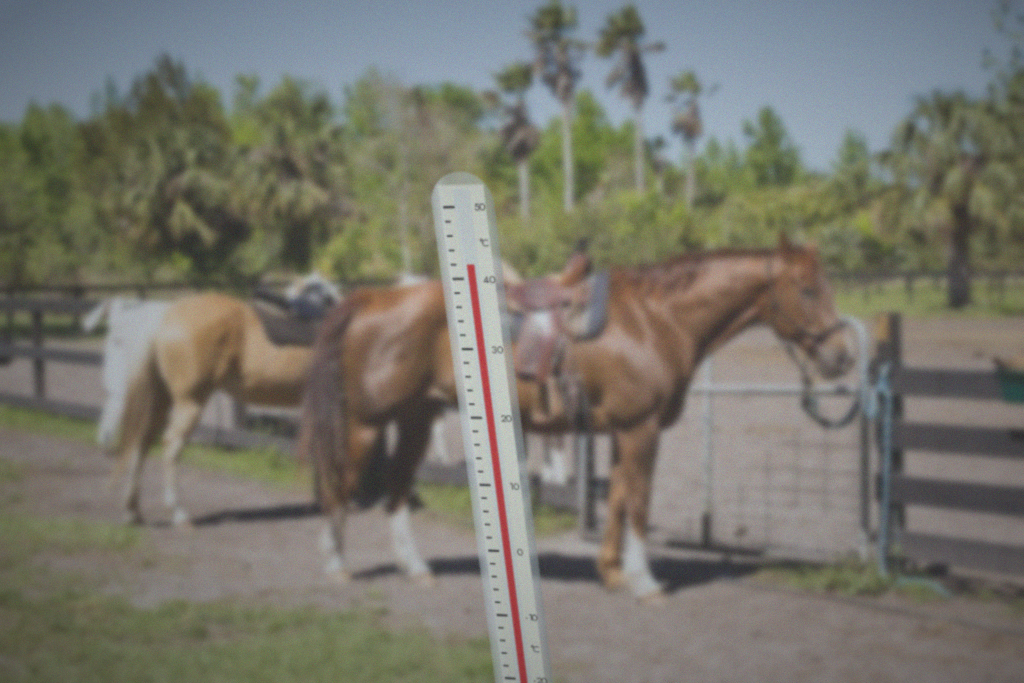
value=42 unit=°C
